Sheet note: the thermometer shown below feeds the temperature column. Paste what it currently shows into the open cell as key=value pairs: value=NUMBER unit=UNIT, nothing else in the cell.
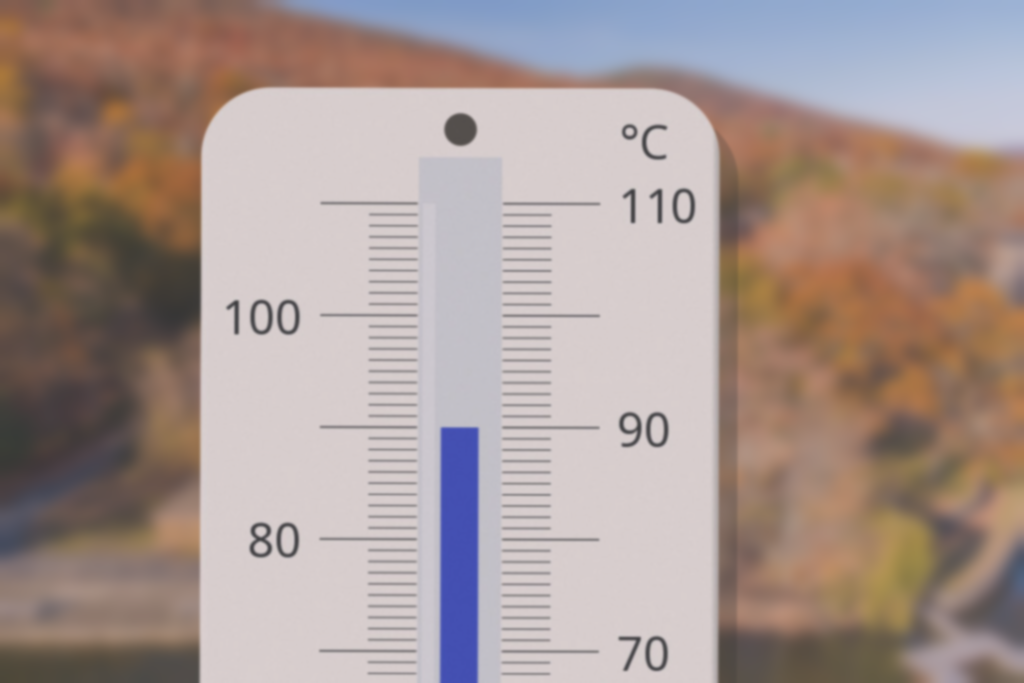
value=90 unit=°C
